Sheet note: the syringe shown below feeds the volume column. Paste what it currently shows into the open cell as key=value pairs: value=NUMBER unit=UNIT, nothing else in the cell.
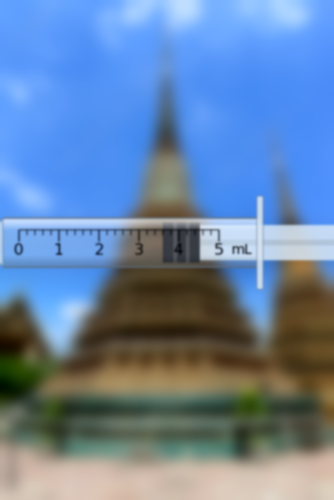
value=3.6 unit=mL
